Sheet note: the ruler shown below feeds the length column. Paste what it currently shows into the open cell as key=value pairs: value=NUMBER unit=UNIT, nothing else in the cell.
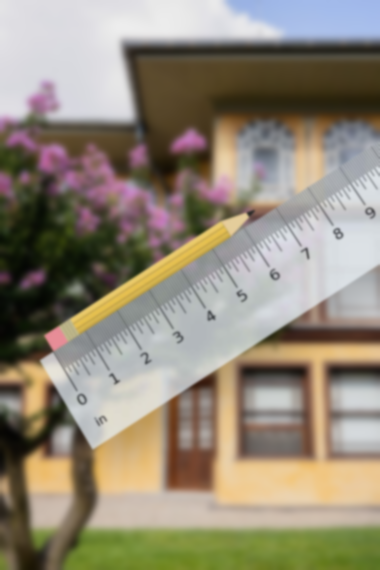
value=6.5 unit=in
